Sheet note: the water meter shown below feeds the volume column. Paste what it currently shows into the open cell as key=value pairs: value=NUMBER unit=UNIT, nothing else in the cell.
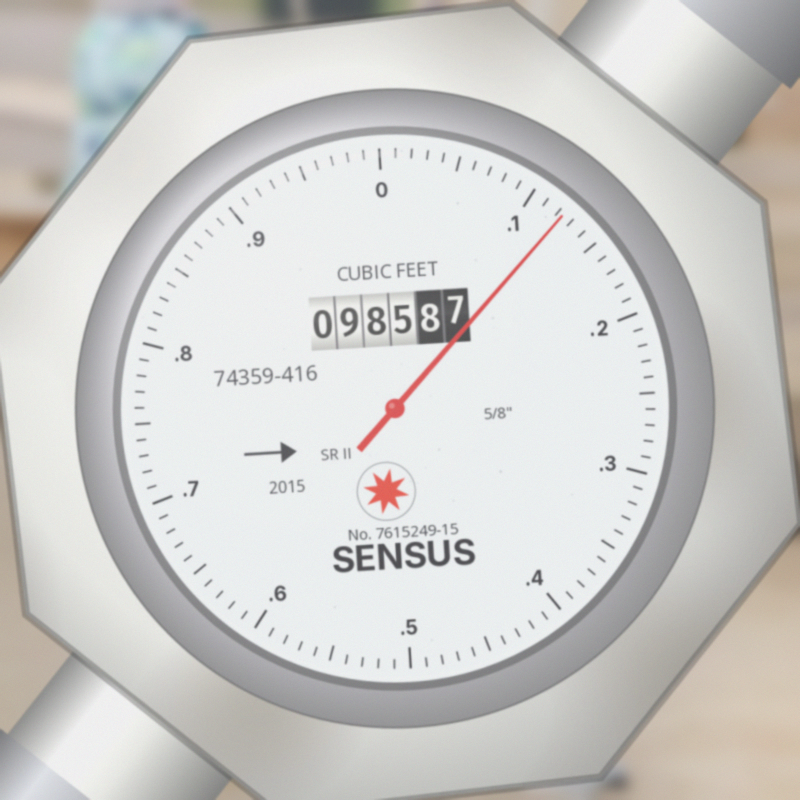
value=98587.12 unit=ft³
